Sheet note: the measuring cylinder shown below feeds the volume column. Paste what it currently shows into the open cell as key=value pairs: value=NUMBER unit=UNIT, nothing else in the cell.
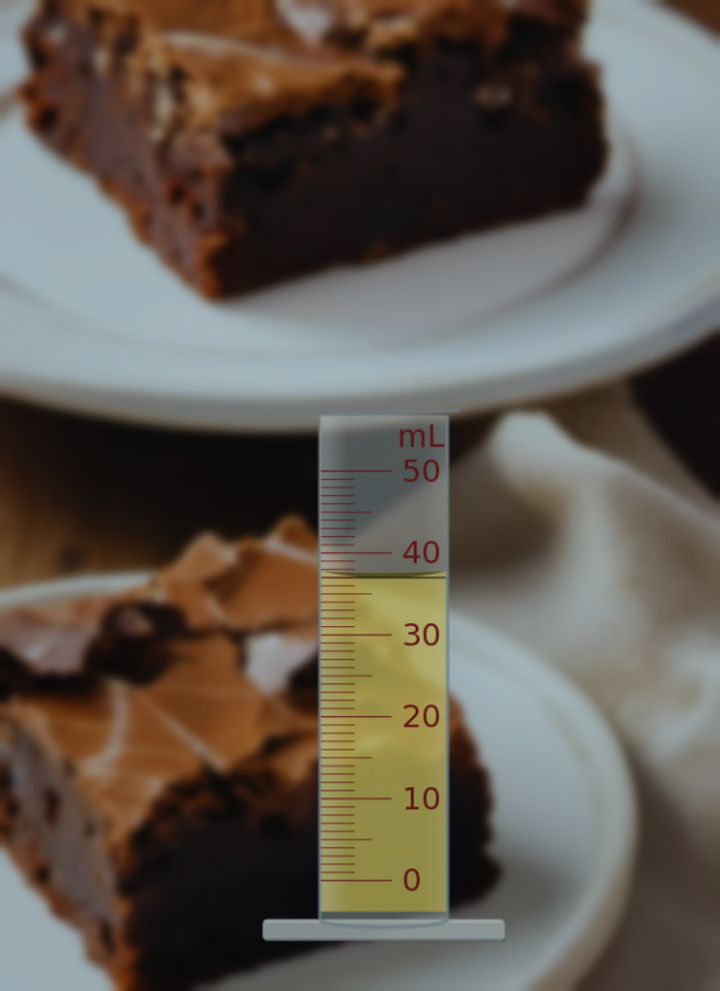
value=37 unit=mL
